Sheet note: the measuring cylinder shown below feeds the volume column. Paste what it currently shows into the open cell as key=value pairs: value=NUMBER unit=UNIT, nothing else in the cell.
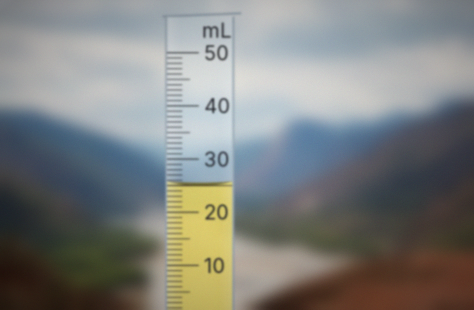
value=25 unit=mL
